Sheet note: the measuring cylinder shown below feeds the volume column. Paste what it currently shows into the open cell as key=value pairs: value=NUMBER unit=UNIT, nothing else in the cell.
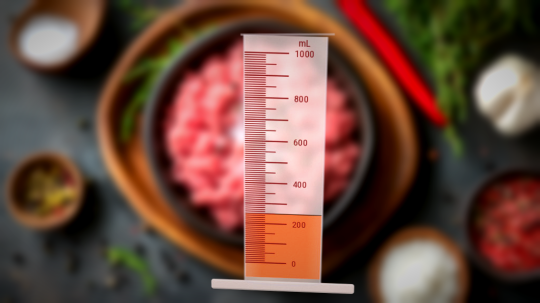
value=250 unit=mL
